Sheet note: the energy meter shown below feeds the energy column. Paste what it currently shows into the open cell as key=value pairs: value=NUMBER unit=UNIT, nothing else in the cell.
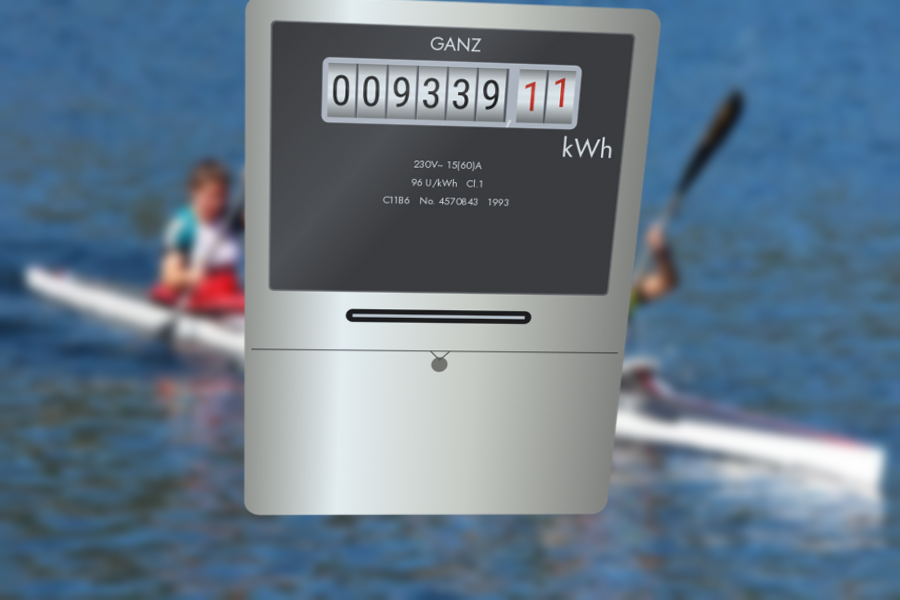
value=9339.11 unit=kWh
